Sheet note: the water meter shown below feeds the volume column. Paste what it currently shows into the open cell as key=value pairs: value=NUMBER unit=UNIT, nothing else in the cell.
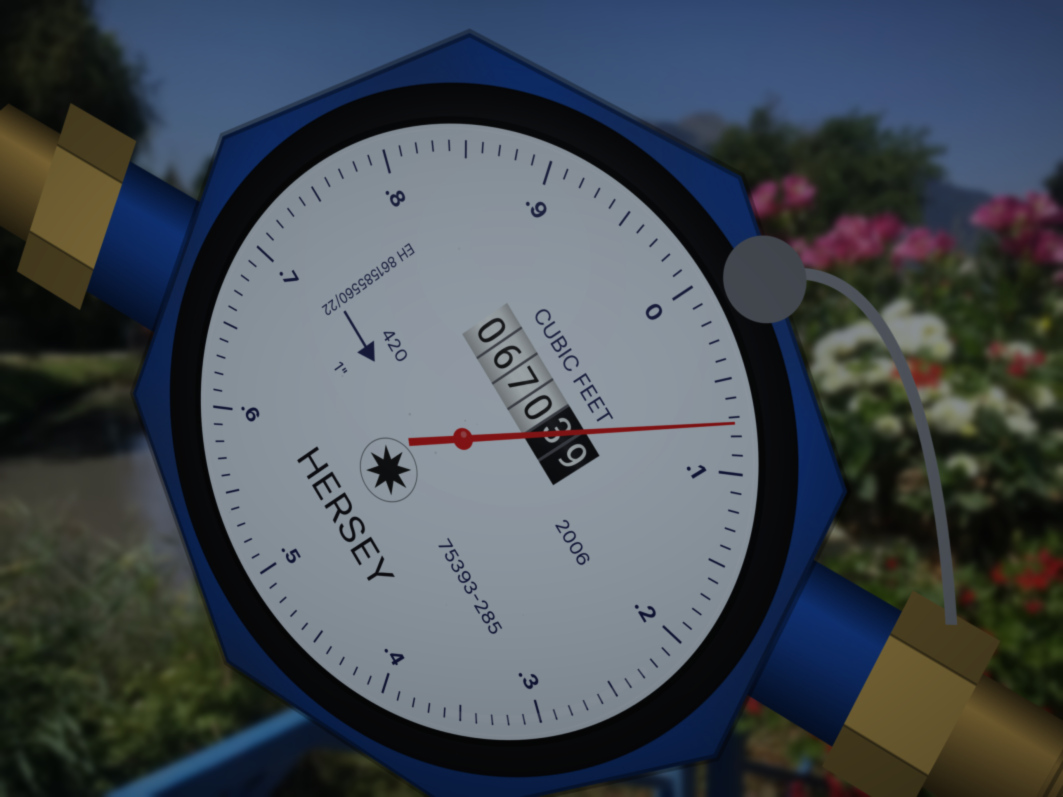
value=67039.07 unit=ft³
